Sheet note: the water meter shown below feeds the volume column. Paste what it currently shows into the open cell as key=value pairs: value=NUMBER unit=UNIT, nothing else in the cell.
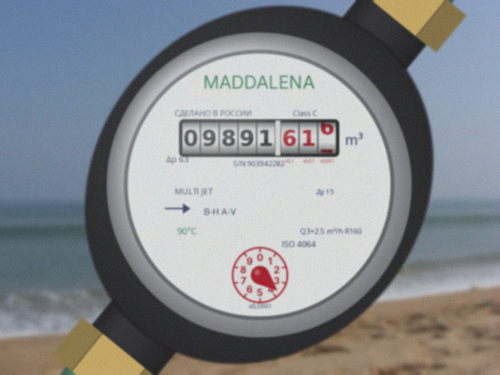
value=9891.6163 unit=m³
